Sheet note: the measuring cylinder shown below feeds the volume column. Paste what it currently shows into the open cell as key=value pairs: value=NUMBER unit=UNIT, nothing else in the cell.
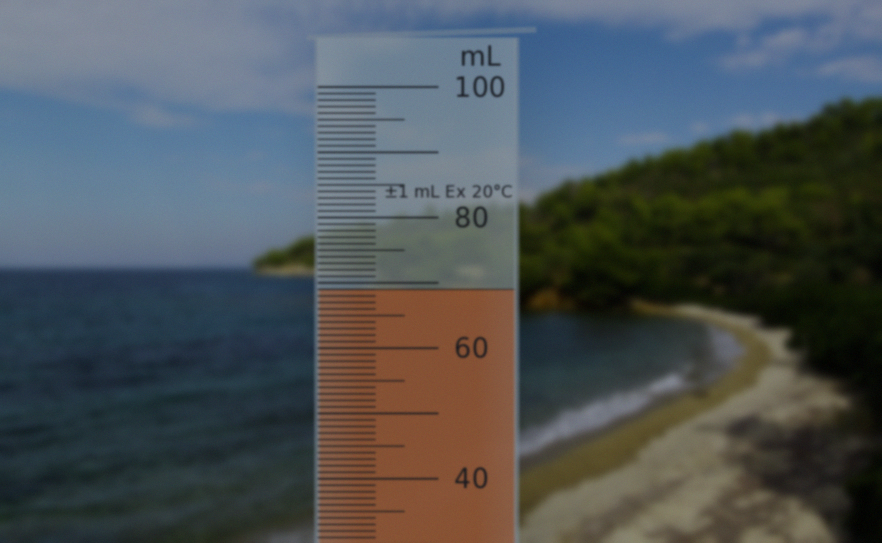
value=69 unit=mL
